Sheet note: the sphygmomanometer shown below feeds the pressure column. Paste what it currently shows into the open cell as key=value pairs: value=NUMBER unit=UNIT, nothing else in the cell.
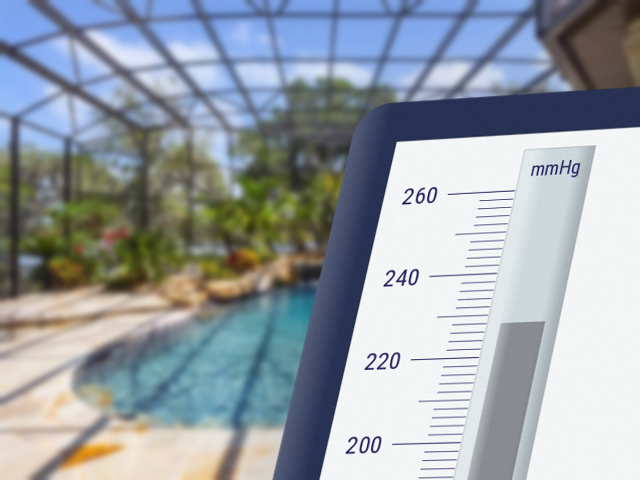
value=228 unit=mmHg
